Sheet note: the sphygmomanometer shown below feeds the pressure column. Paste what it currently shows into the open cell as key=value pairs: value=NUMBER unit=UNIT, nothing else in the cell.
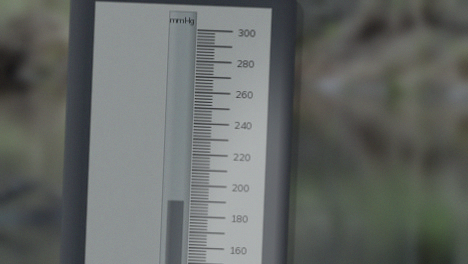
value=190 unit=mmHg
